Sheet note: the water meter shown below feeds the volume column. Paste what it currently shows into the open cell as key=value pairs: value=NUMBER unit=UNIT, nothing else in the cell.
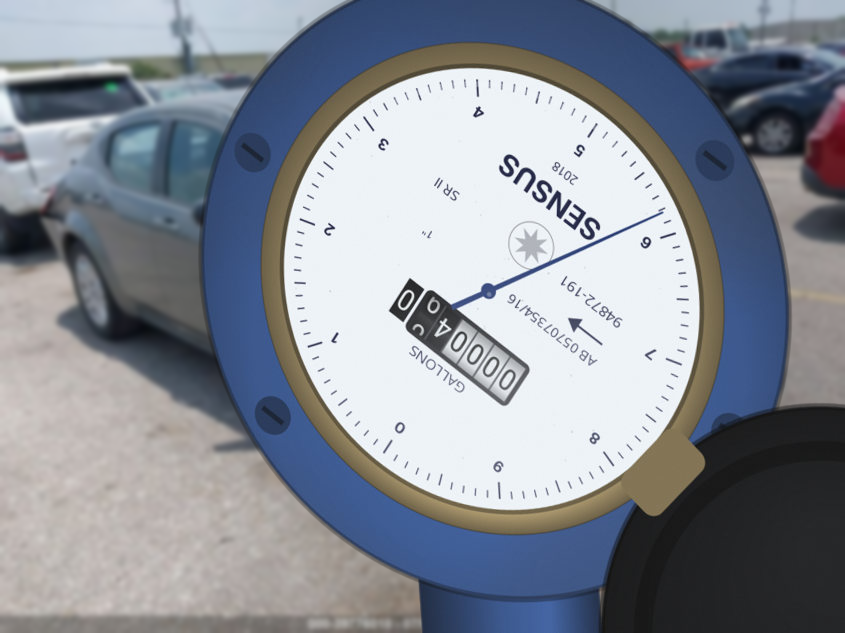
value=485.8 unit=gal
